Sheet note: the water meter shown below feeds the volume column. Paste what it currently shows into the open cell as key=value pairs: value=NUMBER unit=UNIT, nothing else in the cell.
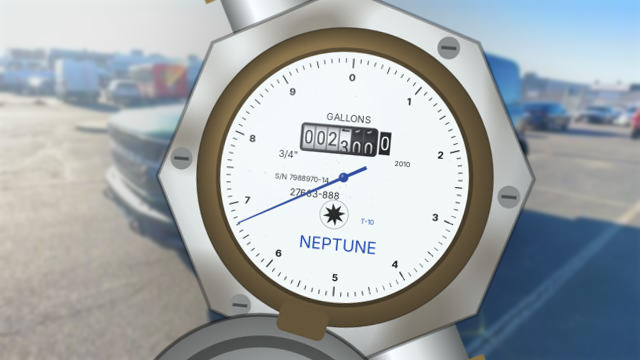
value=22996.7 unit=gal
